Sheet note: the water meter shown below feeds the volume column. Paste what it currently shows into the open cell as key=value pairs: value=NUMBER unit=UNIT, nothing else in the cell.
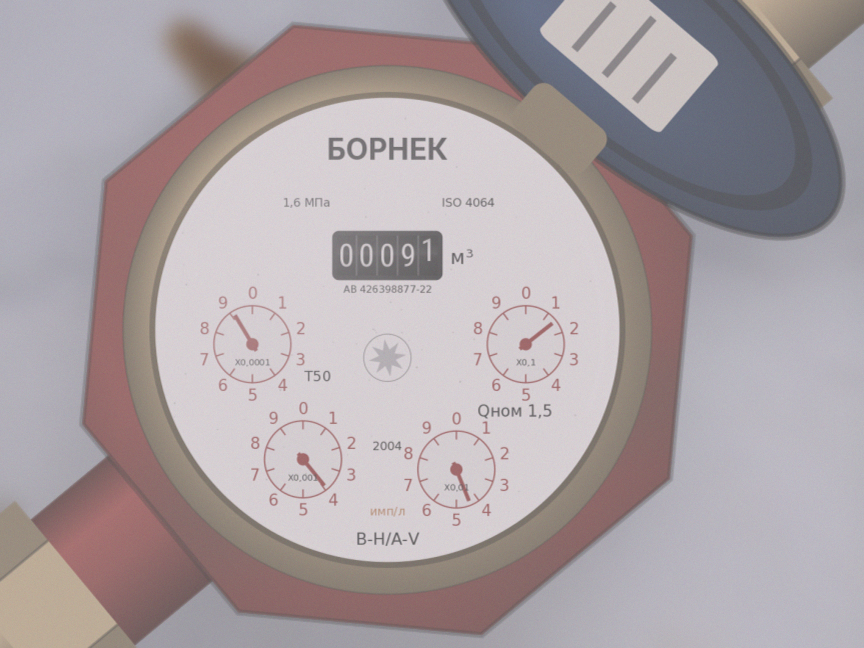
value=91.1439 unit=m³
